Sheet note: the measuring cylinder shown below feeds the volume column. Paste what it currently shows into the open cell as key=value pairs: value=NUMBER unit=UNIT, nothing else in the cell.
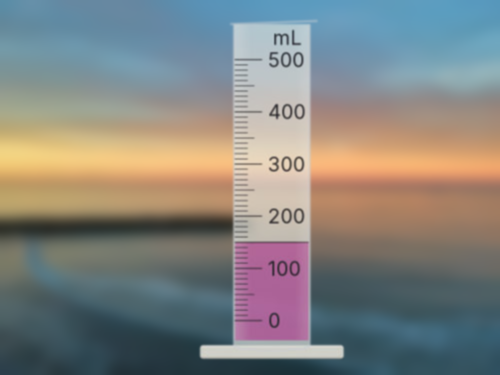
value=150 unit=mL
